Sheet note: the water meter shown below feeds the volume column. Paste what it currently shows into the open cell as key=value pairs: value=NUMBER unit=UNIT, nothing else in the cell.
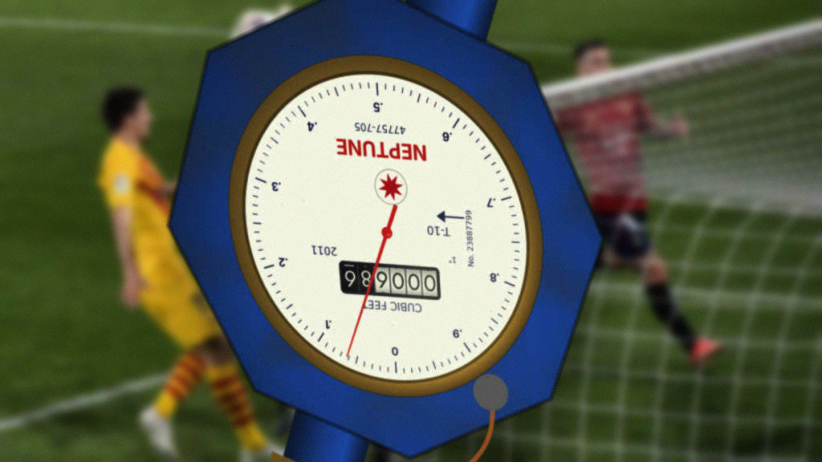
value=686.06 unit=ft³
